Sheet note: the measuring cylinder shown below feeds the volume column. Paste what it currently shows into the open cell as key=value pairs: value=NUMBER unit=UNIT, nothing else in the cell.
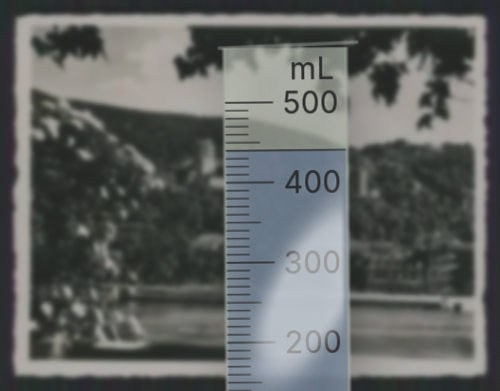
value=440 unit=mL
